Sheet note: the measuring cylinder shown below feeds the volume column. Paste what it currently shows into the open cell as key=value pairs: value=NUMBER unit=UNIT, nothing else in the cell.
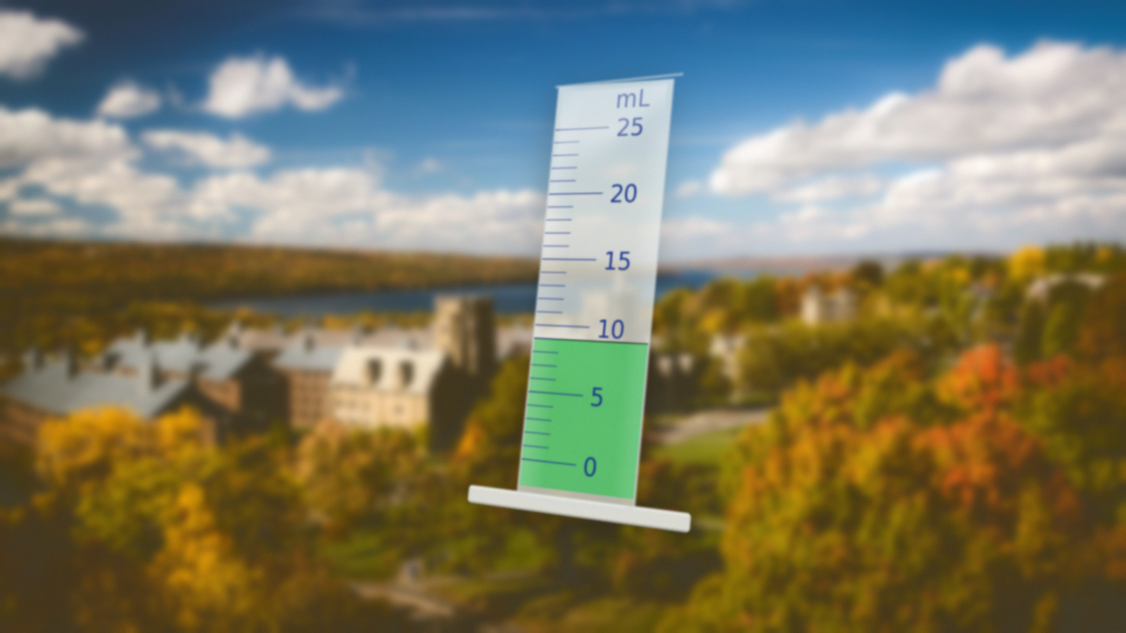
value=9 unit=mL
